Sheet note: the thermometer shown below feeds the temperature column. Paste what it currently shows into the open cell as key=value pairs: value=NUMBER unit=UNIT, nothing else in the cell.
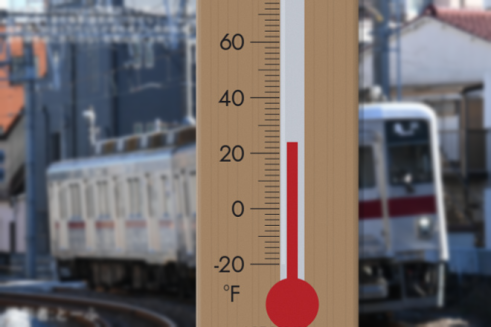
value=24 unit=°F
